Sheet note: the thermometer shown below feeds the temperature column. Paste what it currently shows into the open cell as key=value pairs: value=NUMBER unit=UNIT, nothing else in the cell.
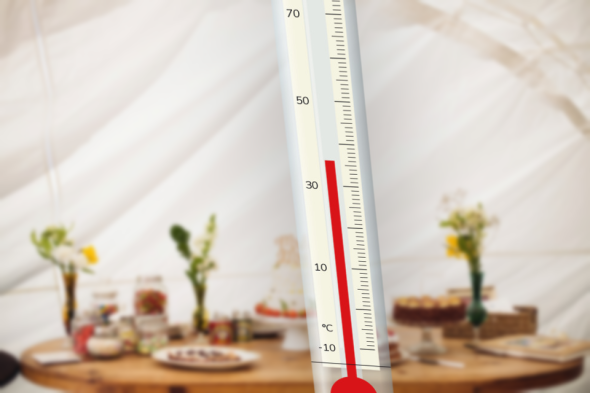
value=36 unit=°C
